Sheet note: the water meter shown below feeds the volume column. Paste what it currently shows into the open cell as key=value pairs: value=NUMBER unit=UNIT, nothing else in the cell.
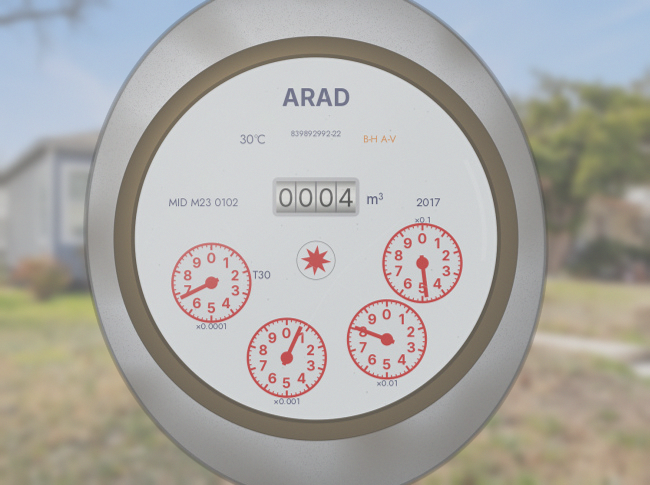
value=4.4806 unit=m³
